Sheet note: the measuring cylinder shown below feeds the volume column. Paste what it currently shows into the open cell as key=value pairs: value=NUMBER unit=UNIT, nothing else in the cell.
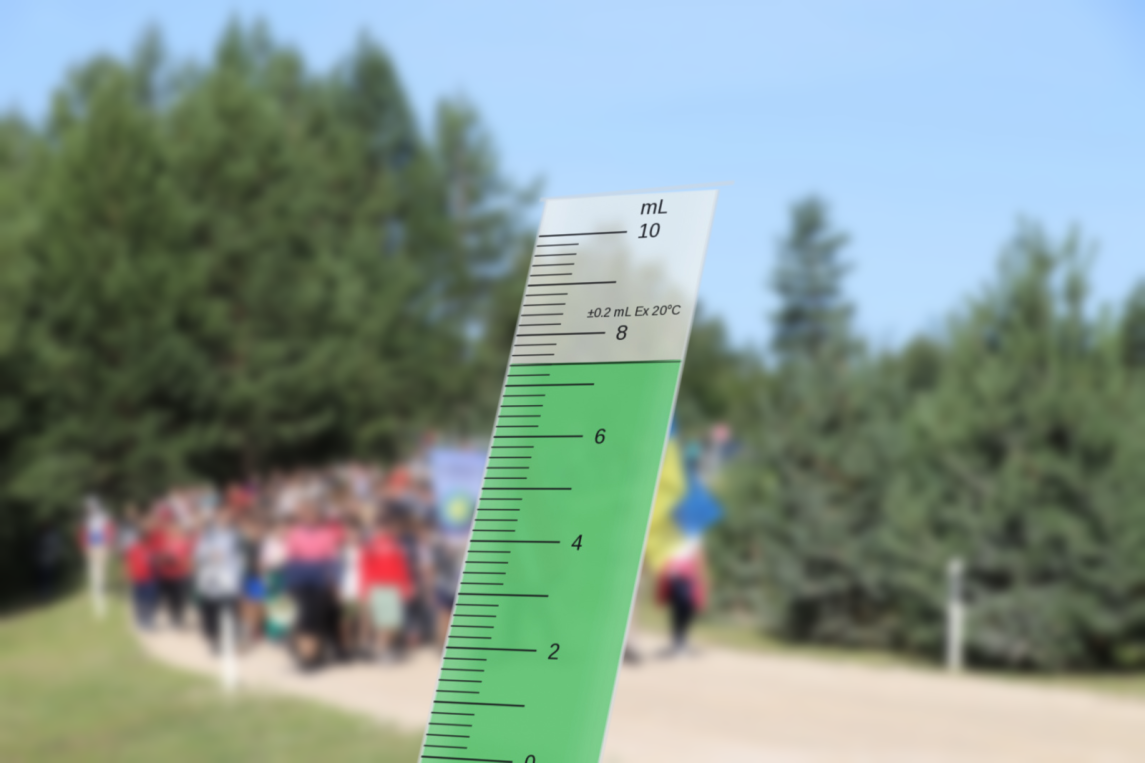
value=7.4 unit=mL
